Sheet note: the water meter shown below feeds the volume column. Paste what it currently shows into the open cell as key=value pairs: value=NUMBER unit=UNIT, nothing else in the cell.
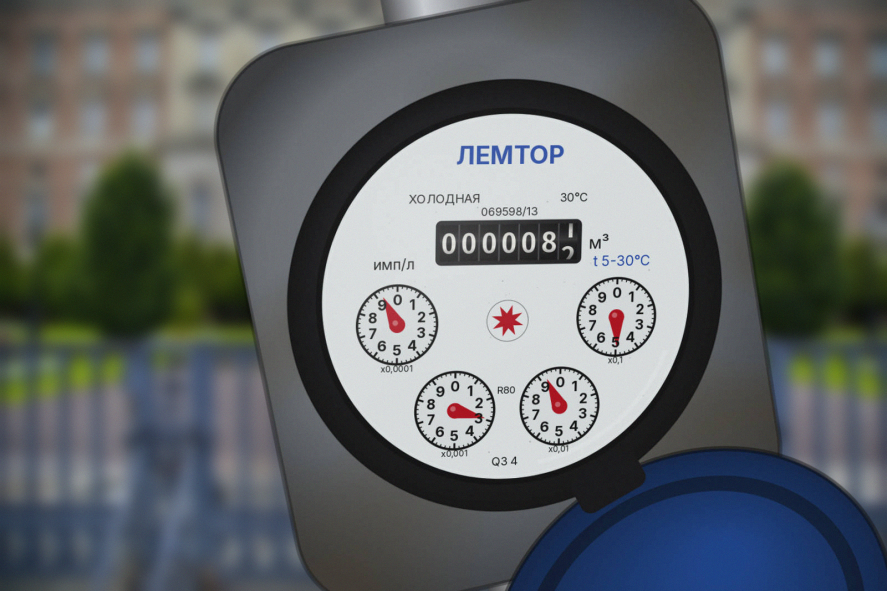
value=81.4929 unit=m³
